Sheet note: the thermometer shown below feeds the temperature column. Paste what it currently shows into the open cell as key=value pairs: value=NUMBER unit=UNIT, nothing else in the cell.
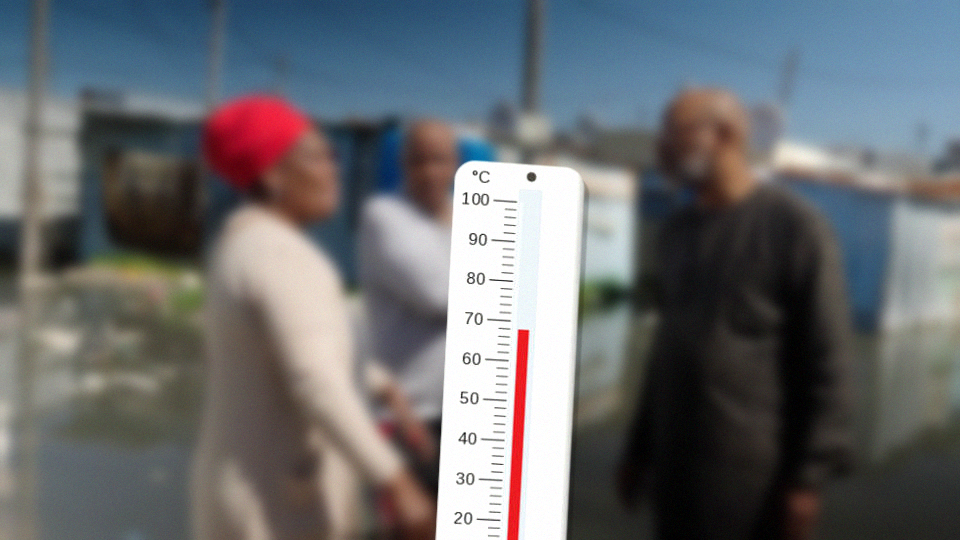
value=68 unit=°C
